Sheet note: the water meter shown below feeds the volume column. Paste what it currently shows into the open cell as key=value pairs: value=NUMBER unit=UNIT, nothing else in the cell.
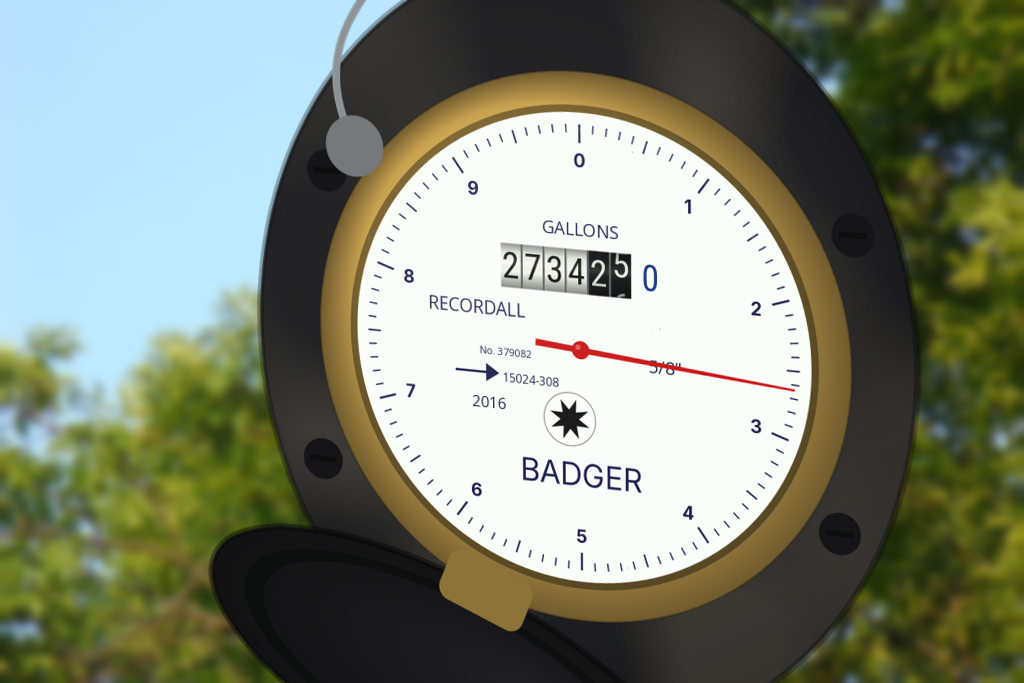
value=2734252.6 unit=gal
